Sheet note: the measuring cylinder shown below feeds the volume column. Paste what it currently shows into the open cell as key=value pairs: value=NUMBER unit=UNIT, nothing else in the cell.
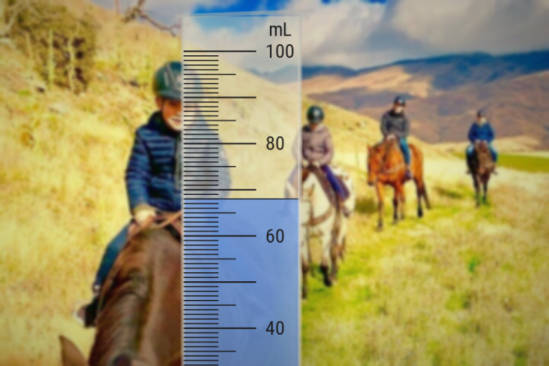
value=68 unit=mL
